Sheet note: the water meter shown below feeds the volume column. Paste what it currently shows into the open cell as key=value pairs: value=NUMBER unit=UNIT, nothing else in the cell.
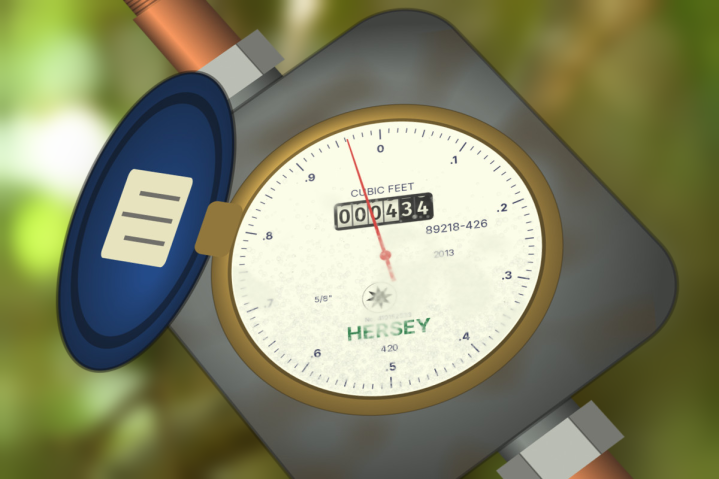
value=433.96 unit=ft³
